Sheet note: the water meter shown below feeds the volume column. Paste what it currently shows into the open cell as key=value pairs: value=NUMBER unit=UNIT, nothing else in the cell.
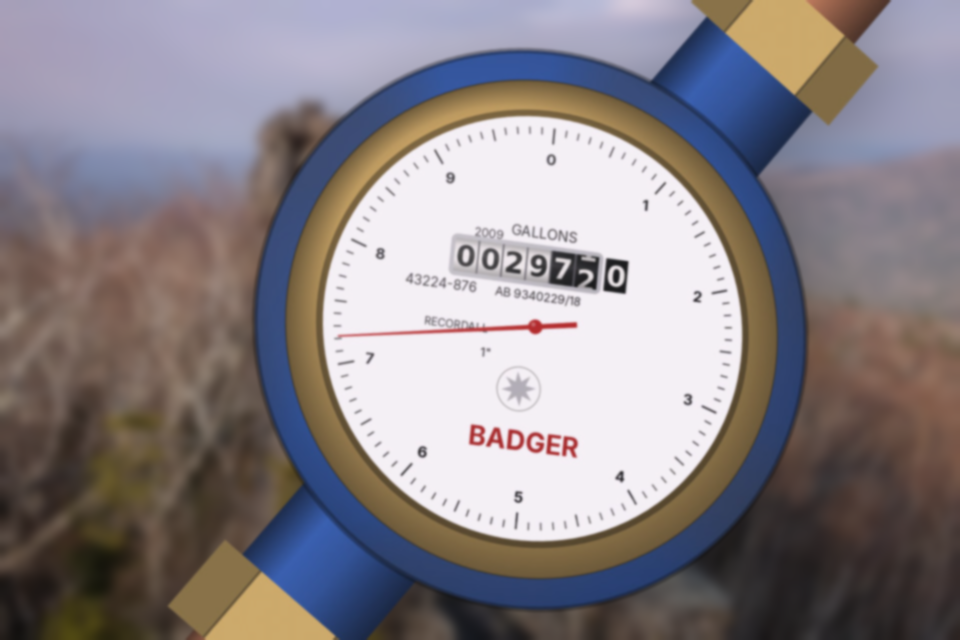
value=29717.2 unit=gal
